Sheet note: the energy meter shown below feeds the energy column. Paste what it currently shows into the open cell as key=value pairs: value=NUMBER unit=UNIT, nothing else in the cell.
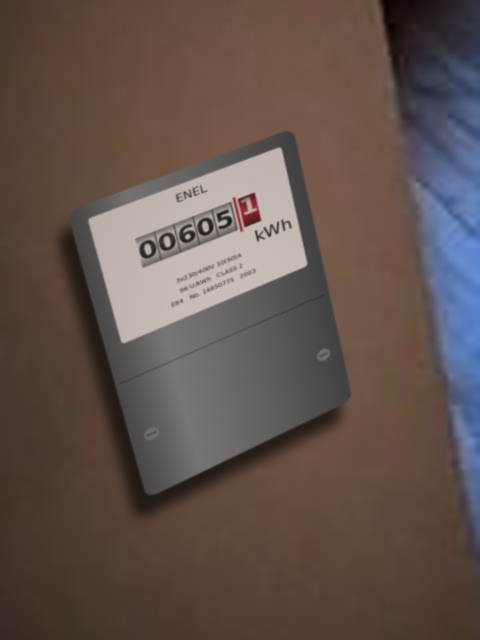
value=605.1 unit=kWh
